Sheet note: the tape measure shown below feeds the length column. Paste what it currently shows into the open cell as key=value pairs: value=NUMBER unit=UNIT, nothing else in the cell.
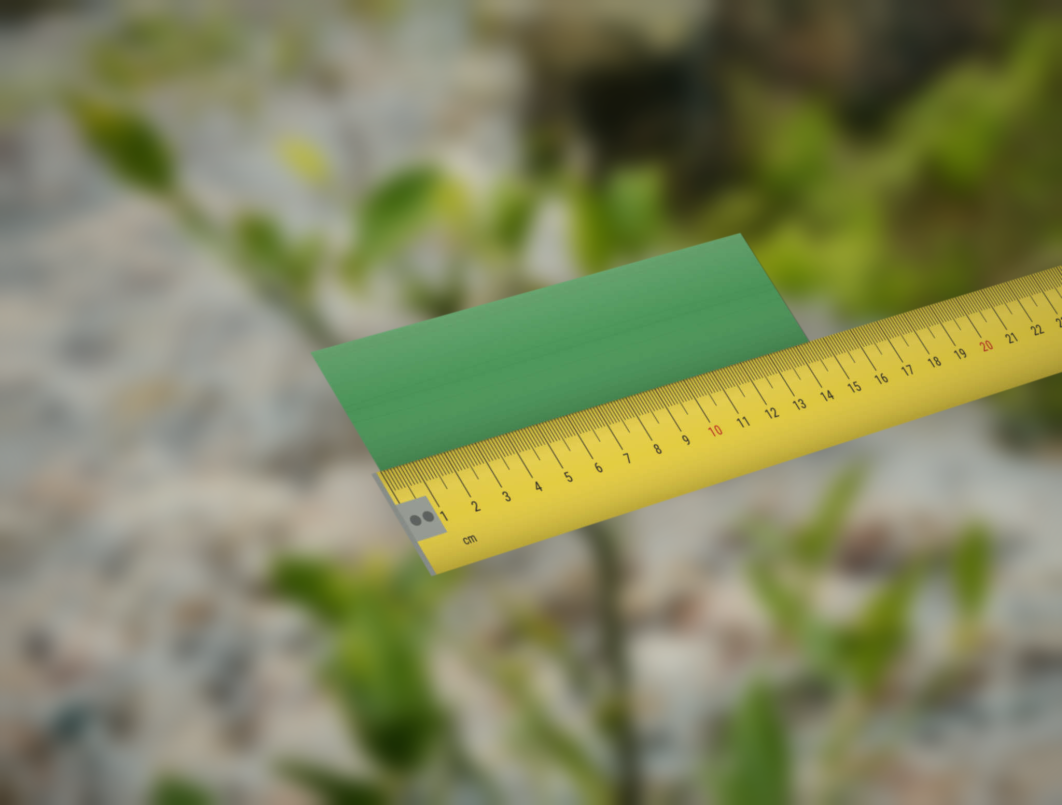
value=14.5 unit=cm
